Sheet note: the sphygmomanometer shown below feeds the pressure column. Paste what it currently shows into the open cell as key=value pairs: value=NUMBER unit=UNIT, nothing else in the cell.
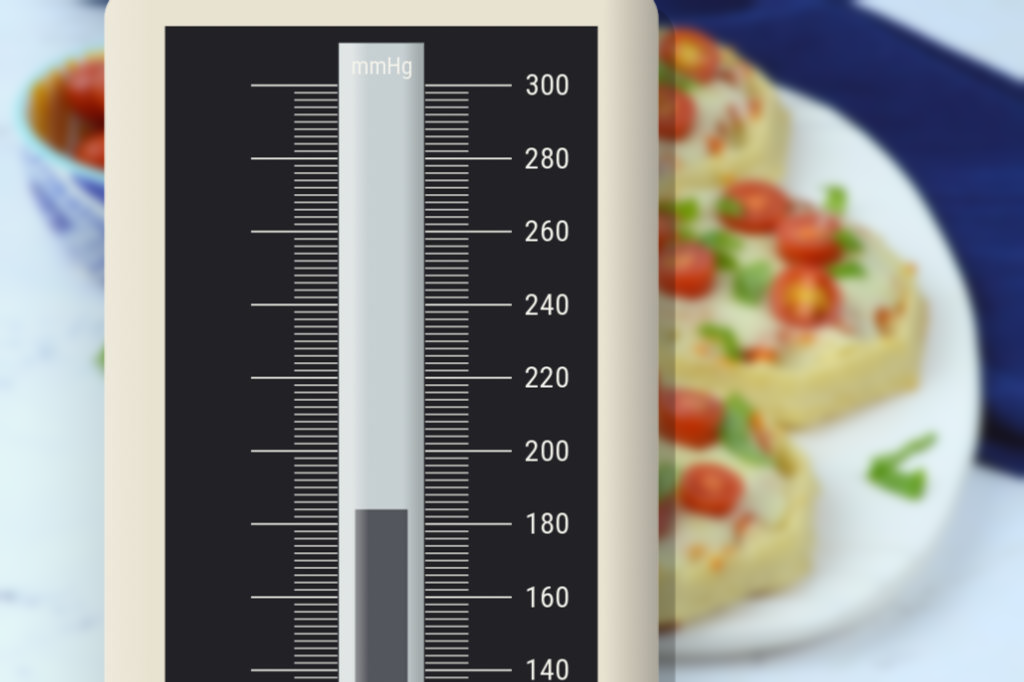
value=184 unit=mmHg
